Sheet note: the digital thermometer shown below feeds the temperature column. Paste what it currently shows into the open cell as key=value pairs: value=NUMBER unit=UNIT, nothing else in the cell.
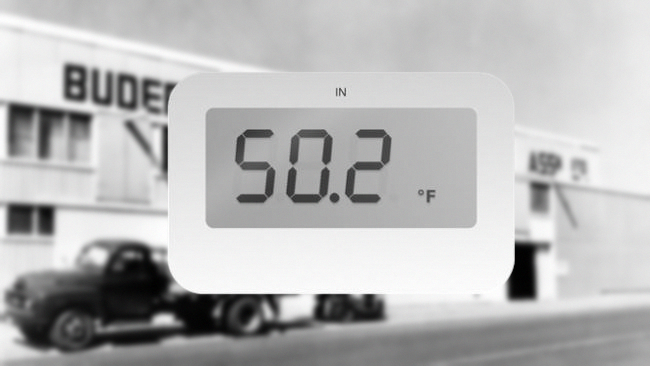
value=50.2 unit=°F
